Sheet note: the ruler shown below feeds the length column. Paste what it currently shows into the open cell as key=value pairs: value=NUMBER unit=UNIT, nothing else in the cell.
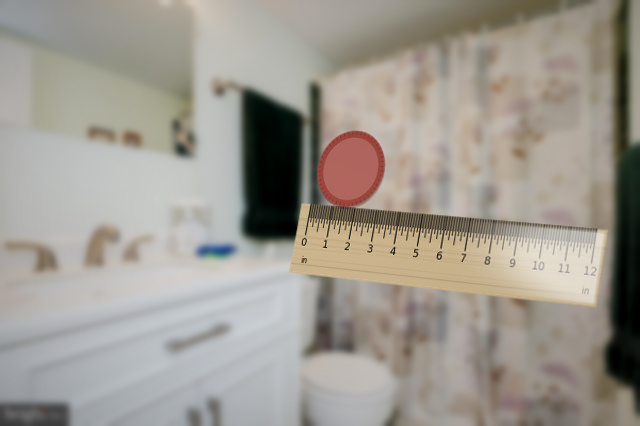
value=3 unit=in
